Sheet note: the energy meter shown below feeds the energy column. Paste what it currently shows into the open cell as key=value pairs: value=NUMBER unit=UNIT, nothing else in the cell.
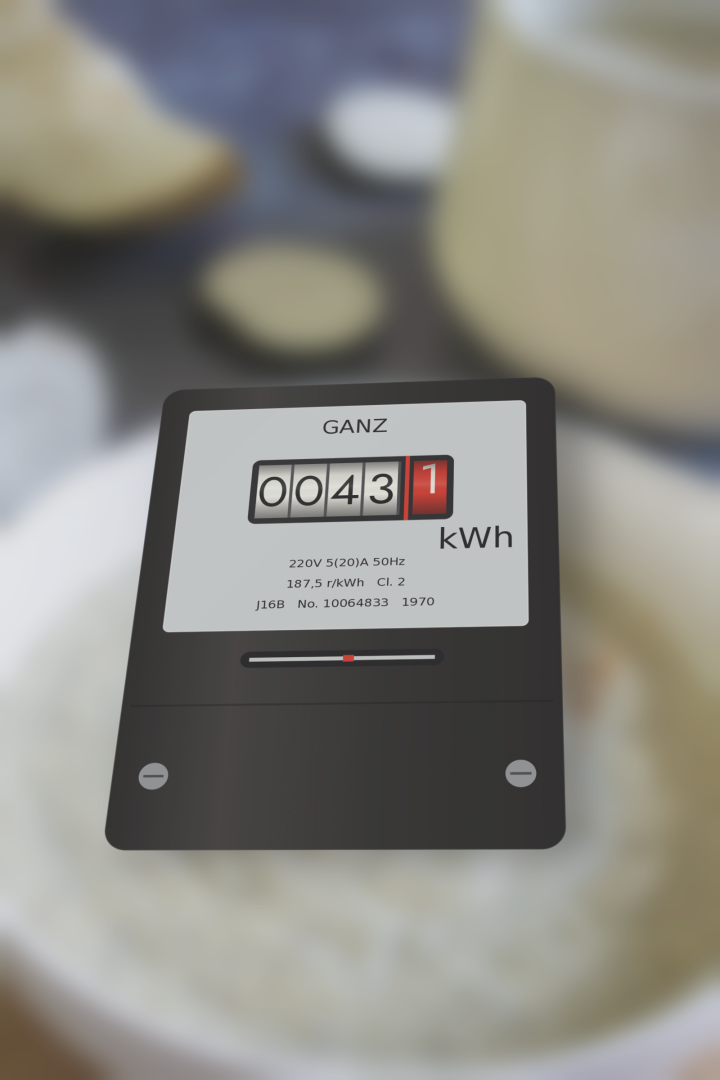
value=43.1 unit=kWh
